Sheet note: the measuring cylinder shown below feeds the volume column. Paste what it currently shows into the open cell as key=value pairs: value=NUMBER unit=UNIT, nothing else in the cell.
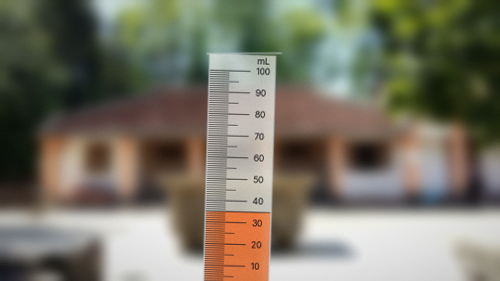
value=35 unit=mL
